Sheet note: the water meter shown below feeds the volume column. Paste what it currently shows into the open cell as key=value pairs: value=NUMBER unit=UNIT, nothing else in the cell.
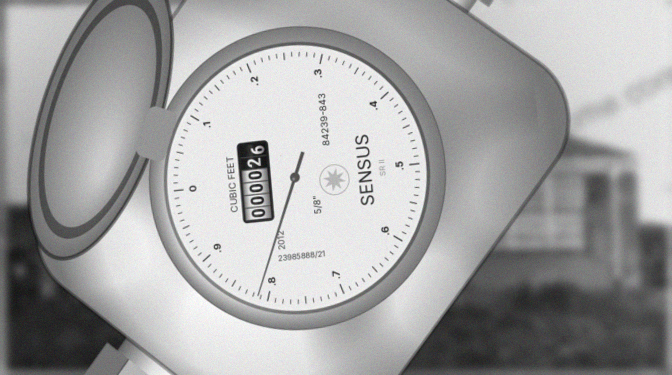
value=25.81 unit=ft³
